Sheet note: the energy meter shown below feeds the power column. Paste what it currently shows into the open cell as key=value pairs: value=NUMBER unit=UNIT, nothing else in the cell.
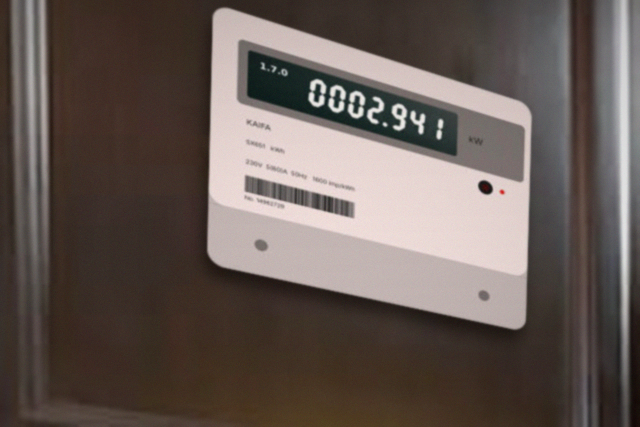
value=2.941 unit=kW
